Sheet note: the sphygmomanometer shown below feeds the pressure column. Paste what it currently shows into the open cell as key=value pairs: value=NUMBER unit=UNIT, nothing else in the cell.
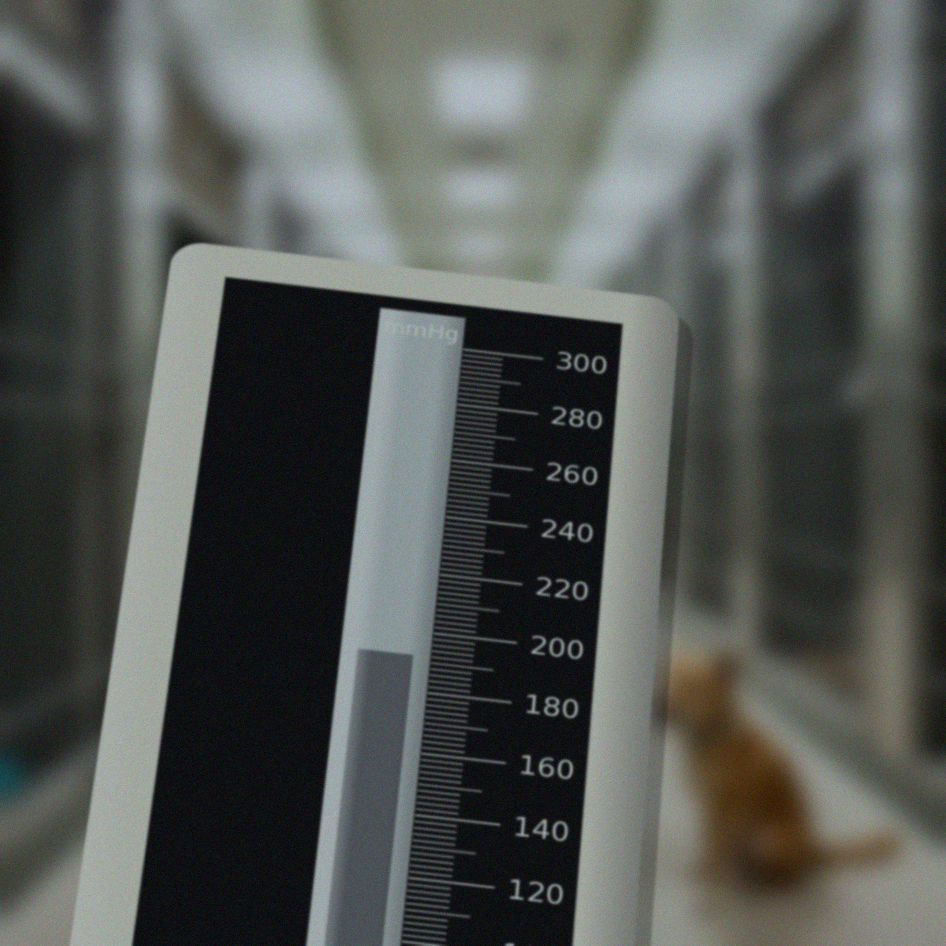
value=192 unit=mmHg
